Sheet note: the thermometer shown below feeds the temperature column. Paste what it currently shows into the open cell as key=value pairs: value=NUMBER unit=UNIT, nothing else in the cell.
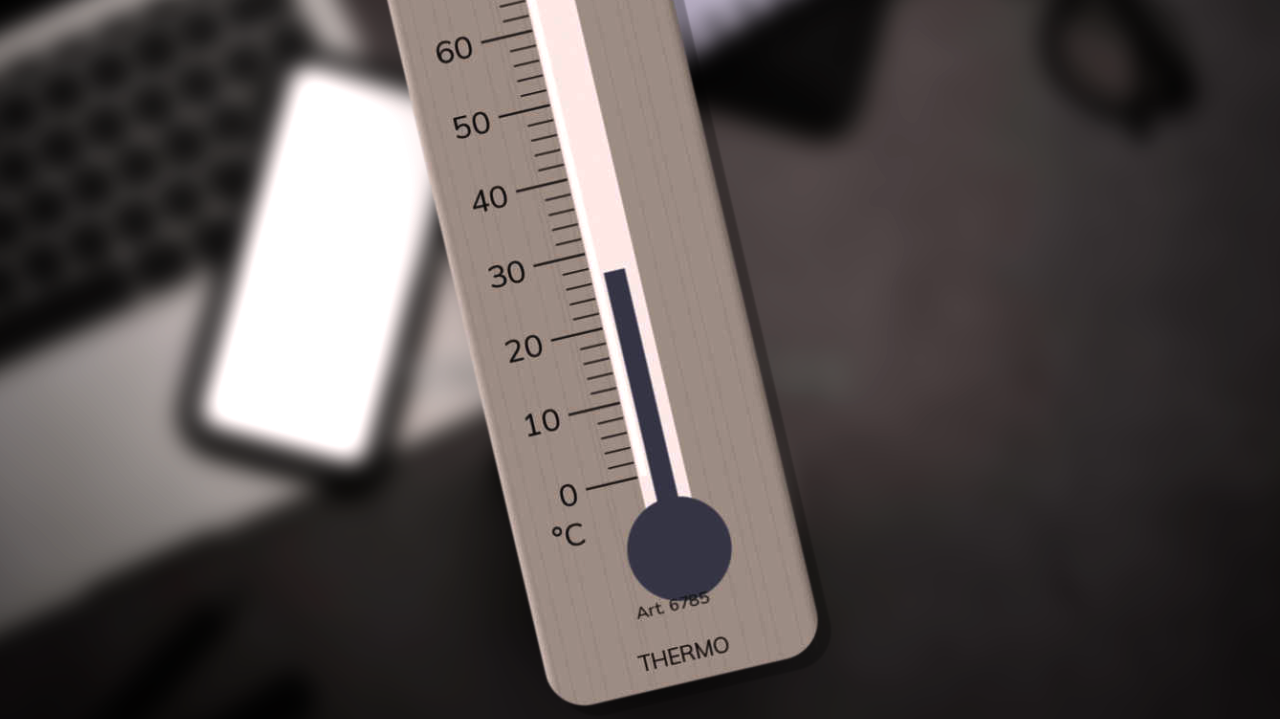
value=27 unit=°C
